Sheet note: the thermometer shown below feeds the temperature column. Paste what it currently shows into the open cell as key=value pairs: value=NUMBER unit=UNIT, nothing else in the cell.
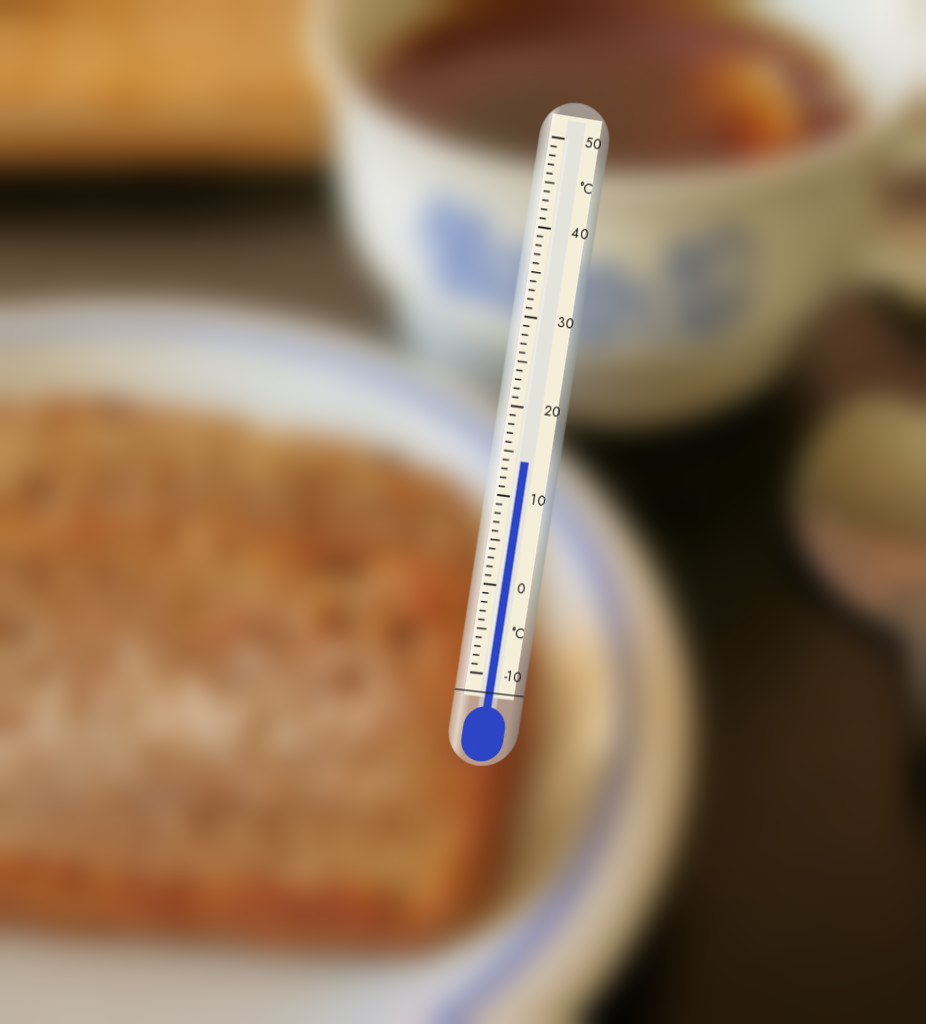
value=14 unit=°C
